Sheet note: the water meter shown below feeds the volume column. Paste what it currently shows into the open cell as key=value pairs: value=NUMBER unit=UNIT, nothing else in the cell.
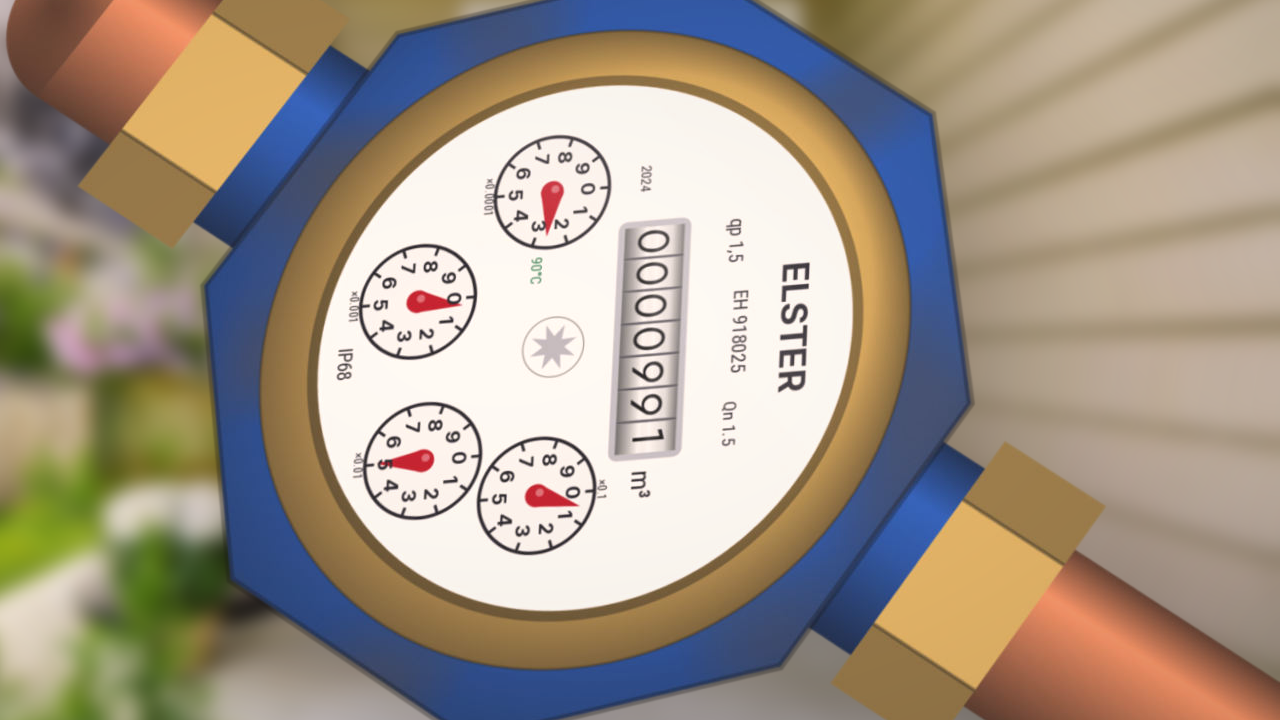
value=991.0502 unit=m³
